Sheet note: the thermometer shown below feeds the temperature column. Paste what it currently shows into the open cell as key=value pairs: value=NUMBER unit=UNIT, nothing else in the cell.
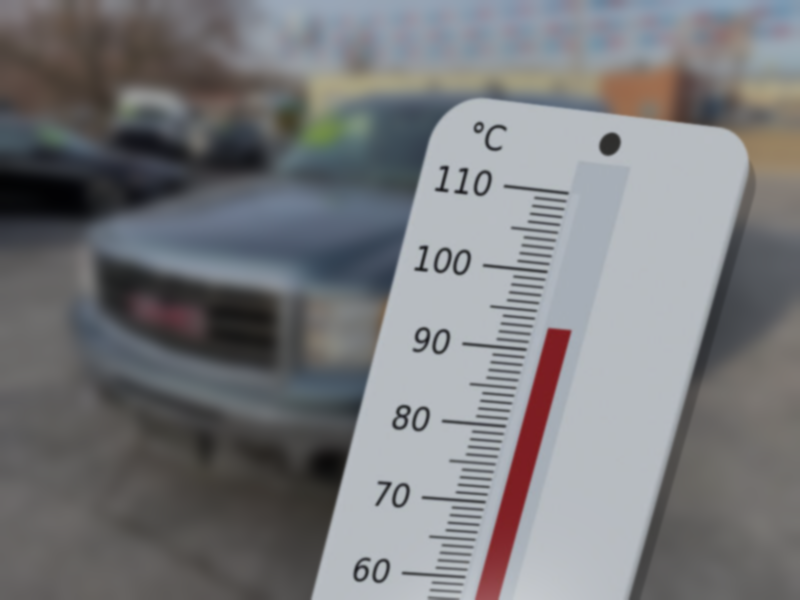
value=93 unit=°C
